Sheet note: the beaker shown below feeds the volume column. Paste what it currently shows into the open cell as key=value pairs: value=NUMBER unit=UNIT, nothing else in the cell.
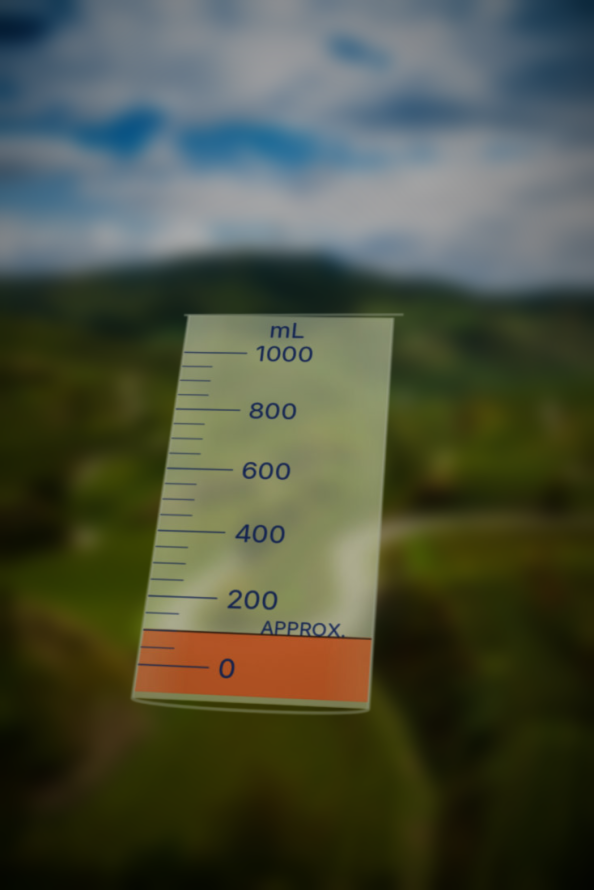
value=100 unit=mL
